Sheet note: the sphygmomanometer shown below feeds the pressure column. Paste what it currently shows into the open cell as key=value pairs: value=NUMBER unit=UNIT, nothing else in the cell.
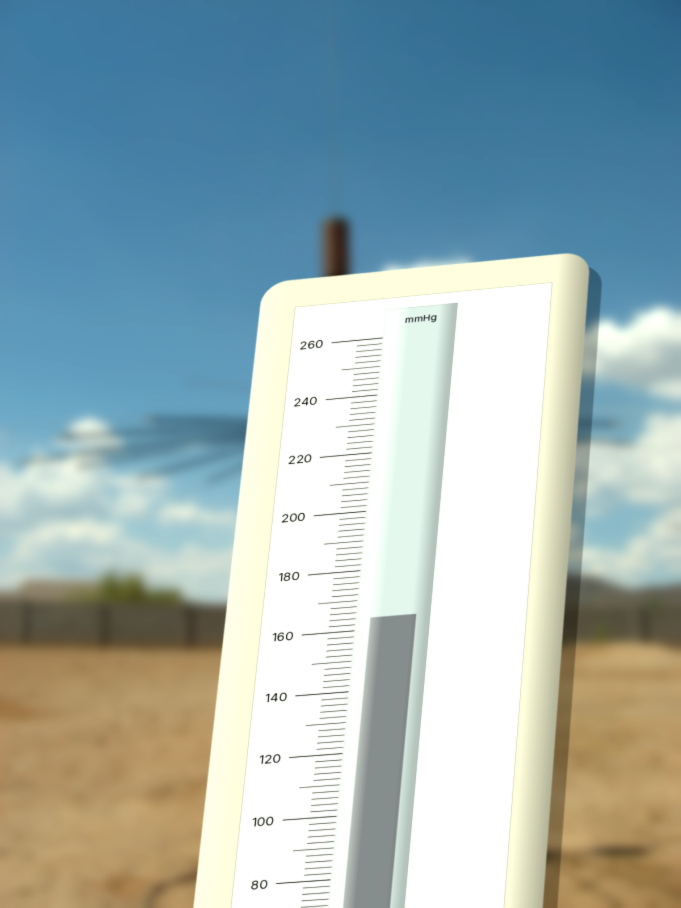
value=164 unit=mmHg
